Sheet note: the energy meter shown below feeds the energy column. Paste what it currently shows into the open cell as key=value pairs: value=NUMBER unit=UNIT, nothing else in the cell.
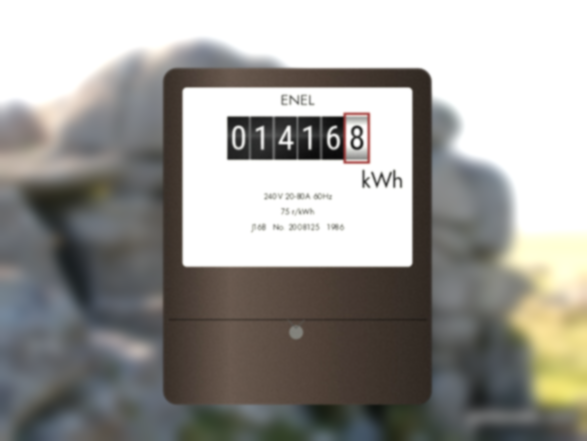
value=1416.8 unit=kWh
